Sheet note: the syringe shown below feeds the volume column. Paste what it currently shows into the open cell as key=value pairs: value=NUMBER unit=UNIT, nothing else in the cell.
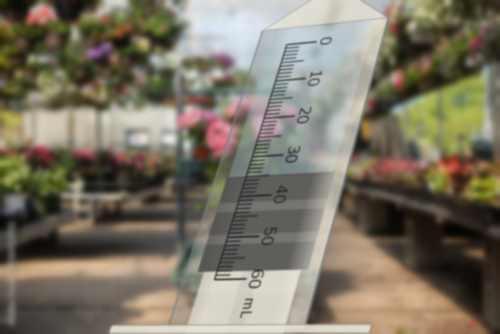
value=35 unit=mL
